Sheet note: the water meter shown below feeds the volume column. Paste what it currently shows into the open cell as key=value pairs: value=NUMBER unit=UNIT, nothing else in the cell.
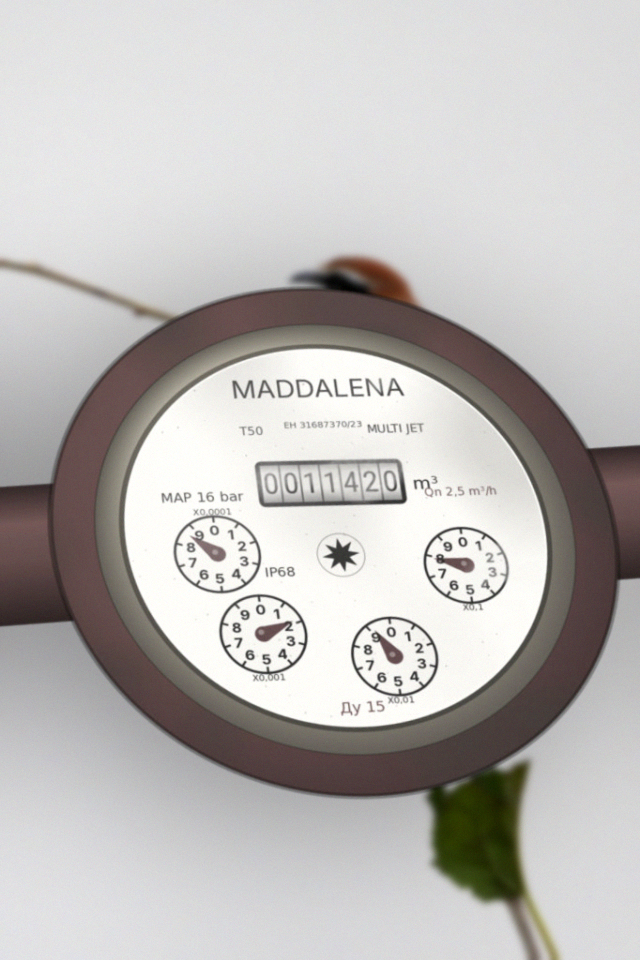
value=11420.7918 unit=m³
